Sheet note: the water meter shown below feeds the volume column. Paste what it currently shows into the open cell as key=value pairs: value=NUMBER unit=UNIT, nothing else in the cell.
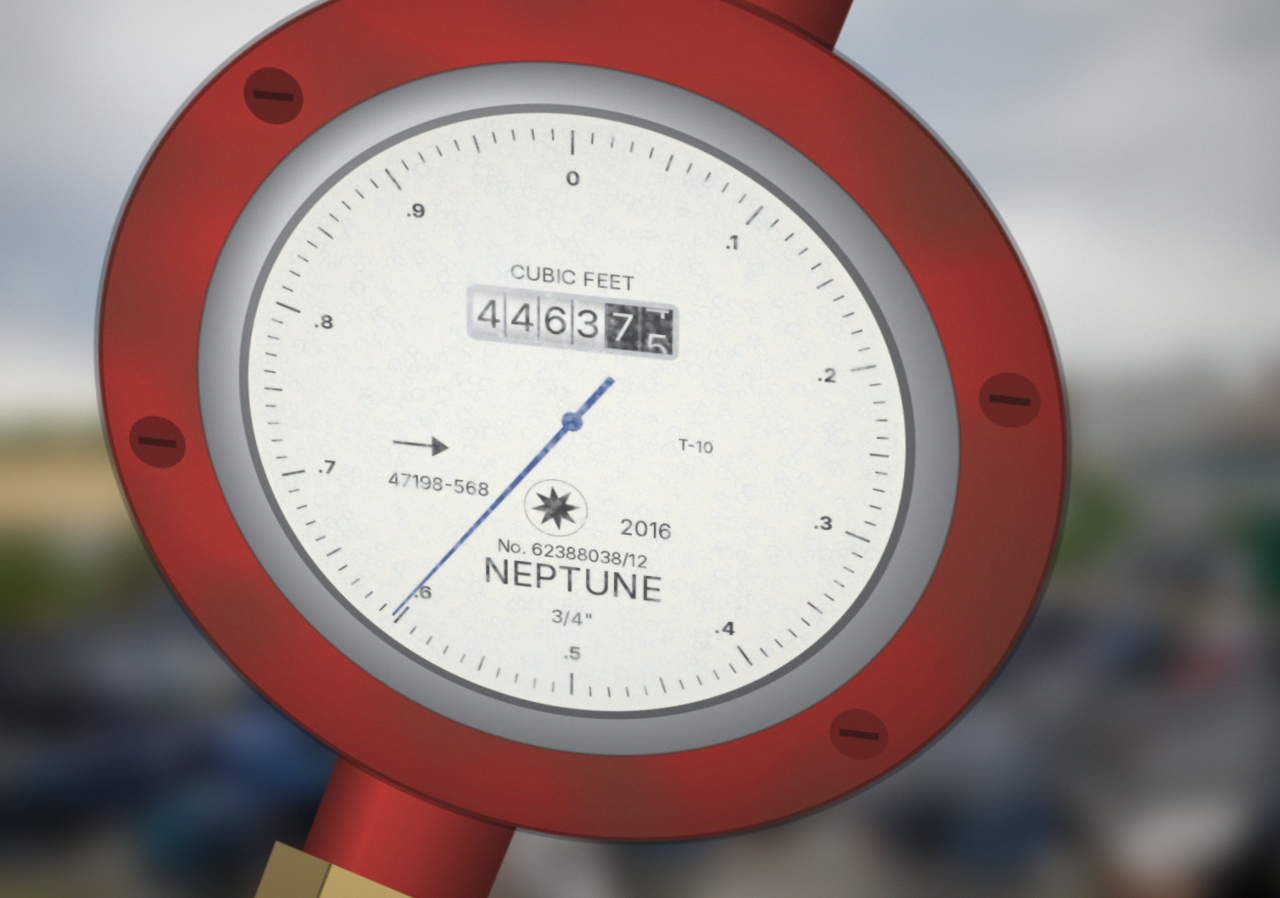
value=446374.60 unit=ft³
